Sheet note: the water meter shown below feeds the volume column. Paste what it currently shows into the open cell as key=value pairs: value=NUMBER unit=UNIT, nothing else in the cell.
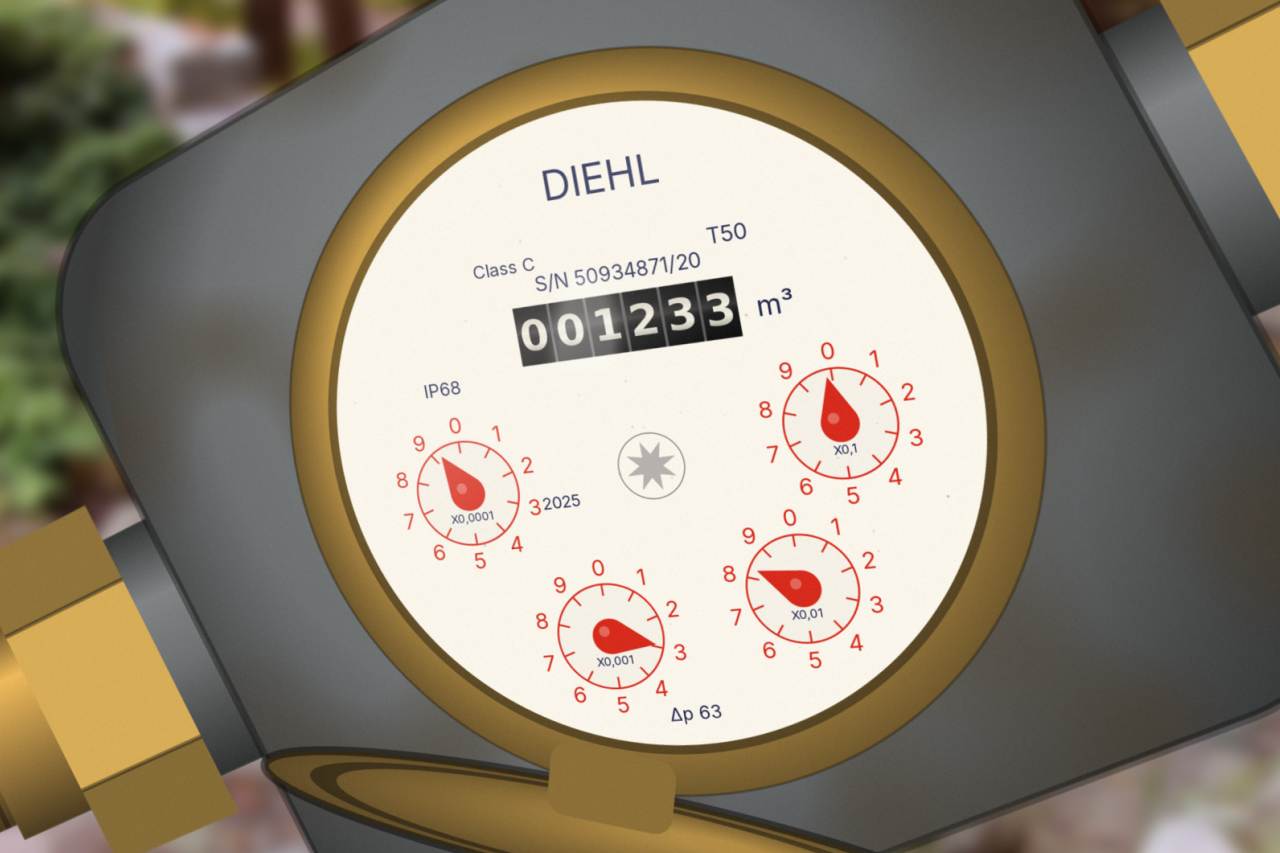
value=1232.9829 unit=m³
